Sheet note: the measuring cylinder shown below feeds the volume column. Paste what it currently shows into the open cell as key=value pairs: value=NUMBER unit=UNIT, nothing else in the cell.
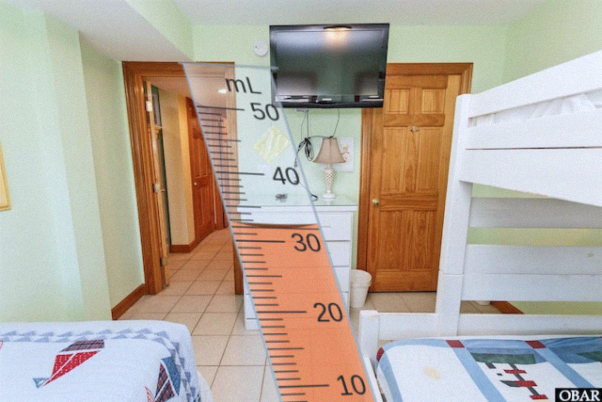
value=32 unit=mL
